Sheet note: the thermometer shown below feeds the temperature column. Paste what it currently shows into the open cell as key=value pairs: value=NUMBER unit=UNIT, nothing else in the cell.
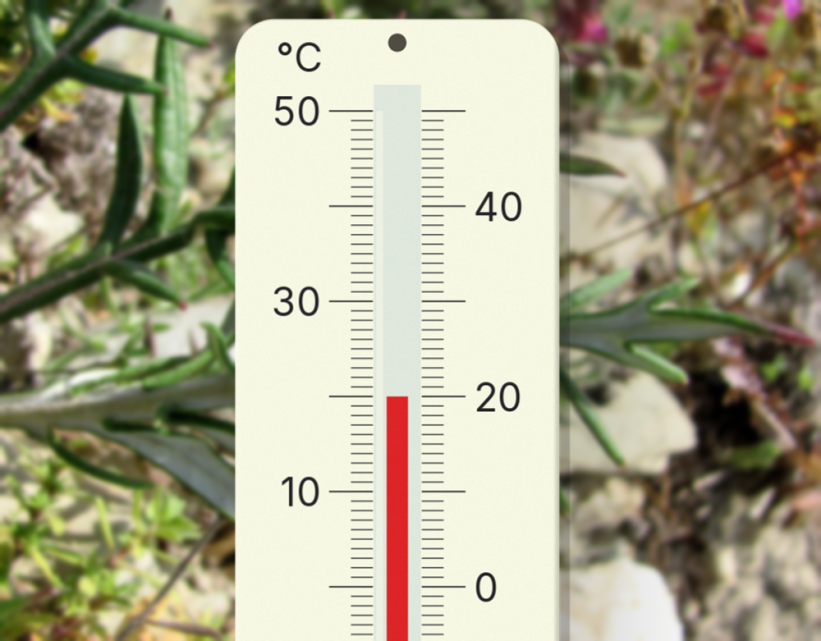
value=20 unit=°C
